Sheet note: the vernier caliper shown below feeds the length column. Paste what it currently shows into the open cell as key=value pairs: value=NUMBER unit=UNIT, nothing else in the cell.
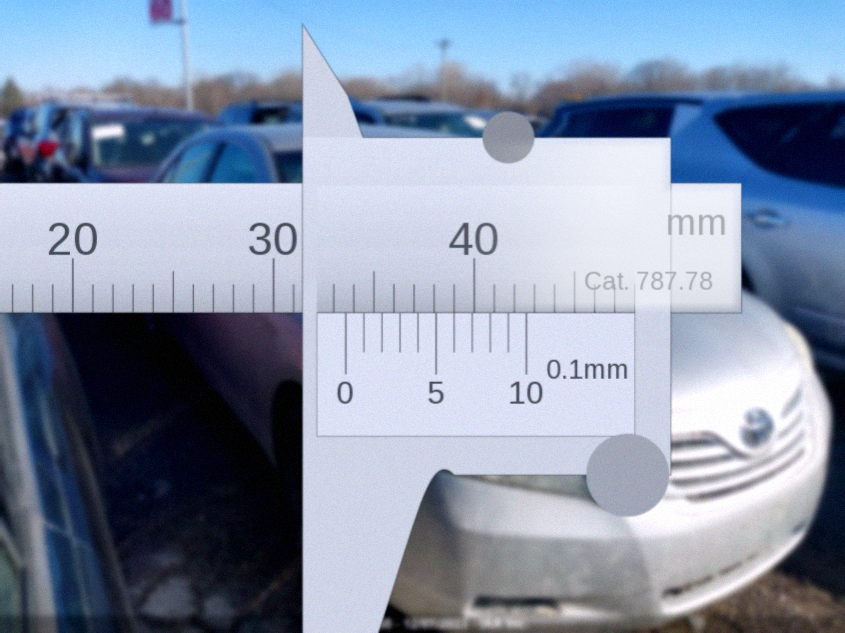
value=33.6 unit=mm
